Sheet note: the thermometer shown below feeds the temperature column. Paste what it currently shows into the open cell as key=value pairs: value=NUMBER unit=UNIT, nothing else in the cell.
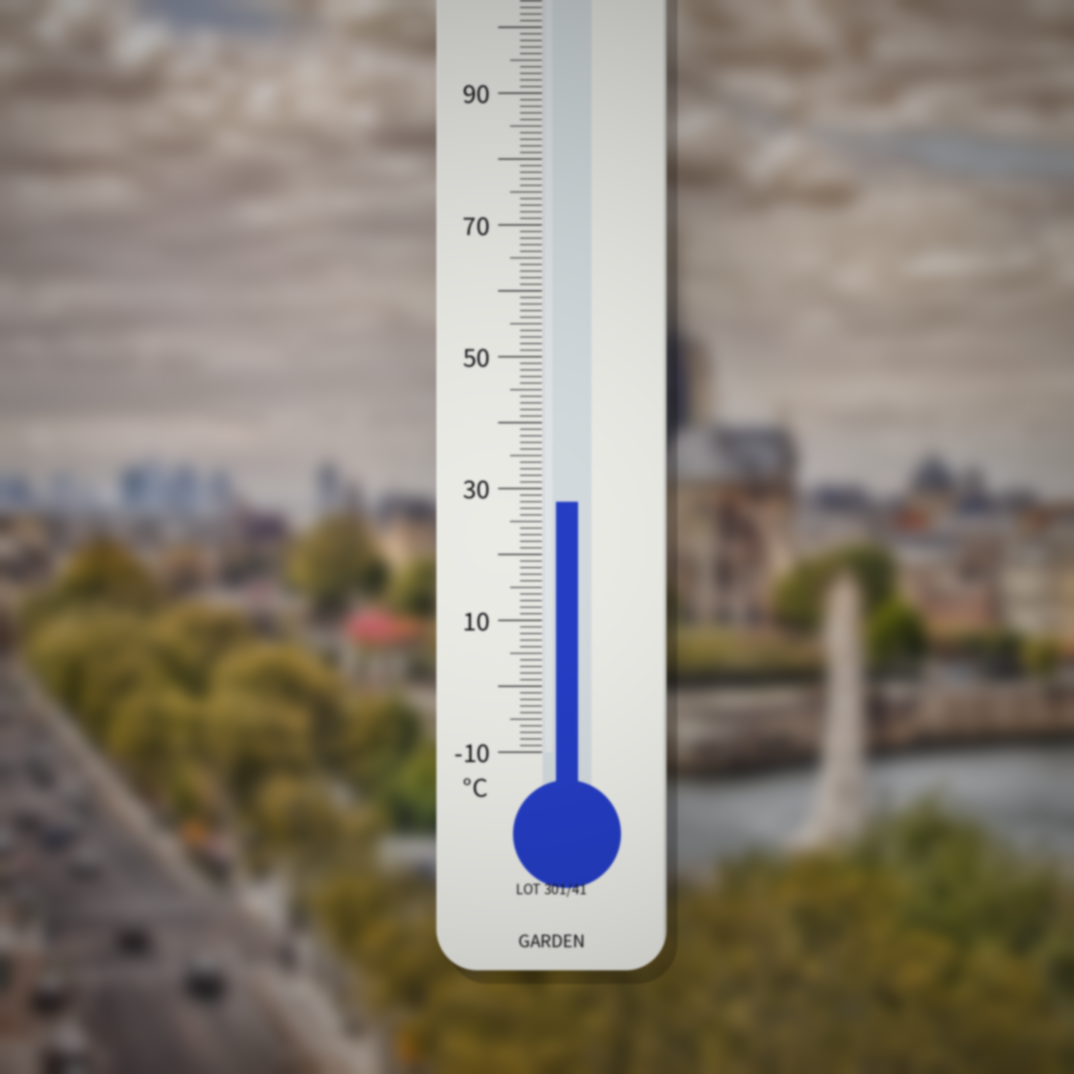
value=28 unit=°C
